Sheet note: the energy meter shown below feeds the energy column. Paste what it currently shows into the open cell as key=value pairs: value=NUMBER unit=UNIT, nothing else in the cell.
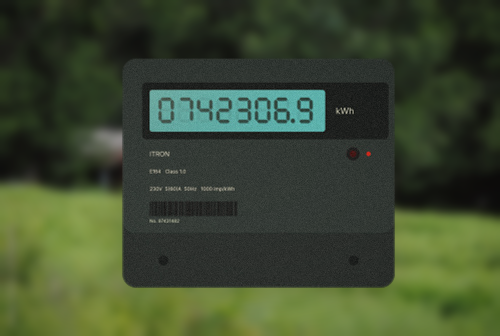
value=742306.9 unit=kWh
